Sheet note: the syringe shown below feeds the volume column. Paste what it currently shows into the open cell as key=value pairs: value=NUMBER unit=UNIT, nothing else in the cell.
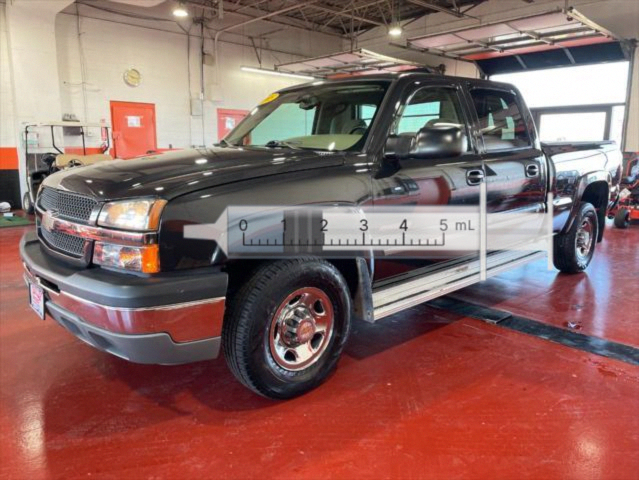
value=1 unit=mL
